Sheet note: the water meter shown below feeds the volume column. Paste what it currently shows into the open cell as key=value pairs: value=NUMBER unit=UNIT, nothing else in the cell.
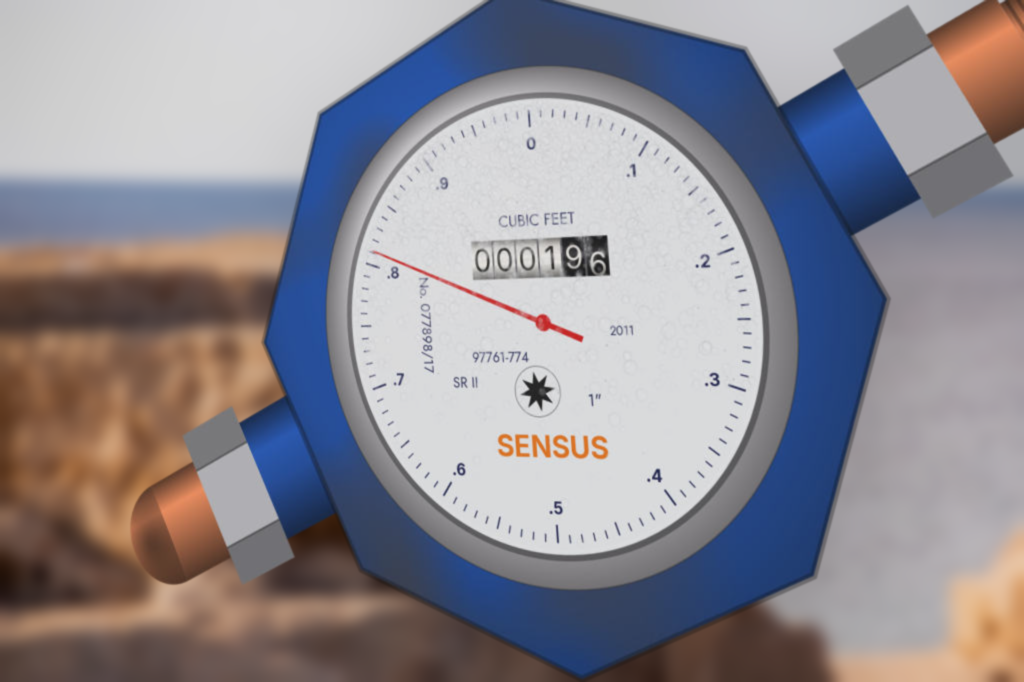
value=195.81 unit=ft³
